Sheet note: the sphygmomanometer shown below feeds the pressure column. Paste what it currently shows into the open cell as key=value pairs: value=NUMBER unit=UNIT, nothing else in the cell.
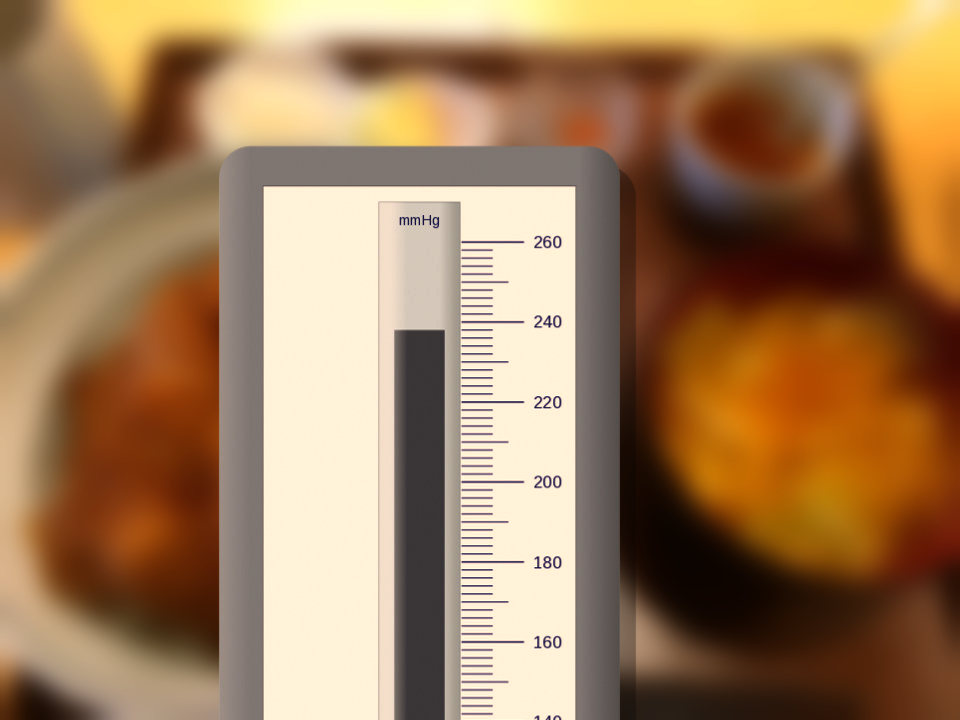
value=238 unit=mmHg
